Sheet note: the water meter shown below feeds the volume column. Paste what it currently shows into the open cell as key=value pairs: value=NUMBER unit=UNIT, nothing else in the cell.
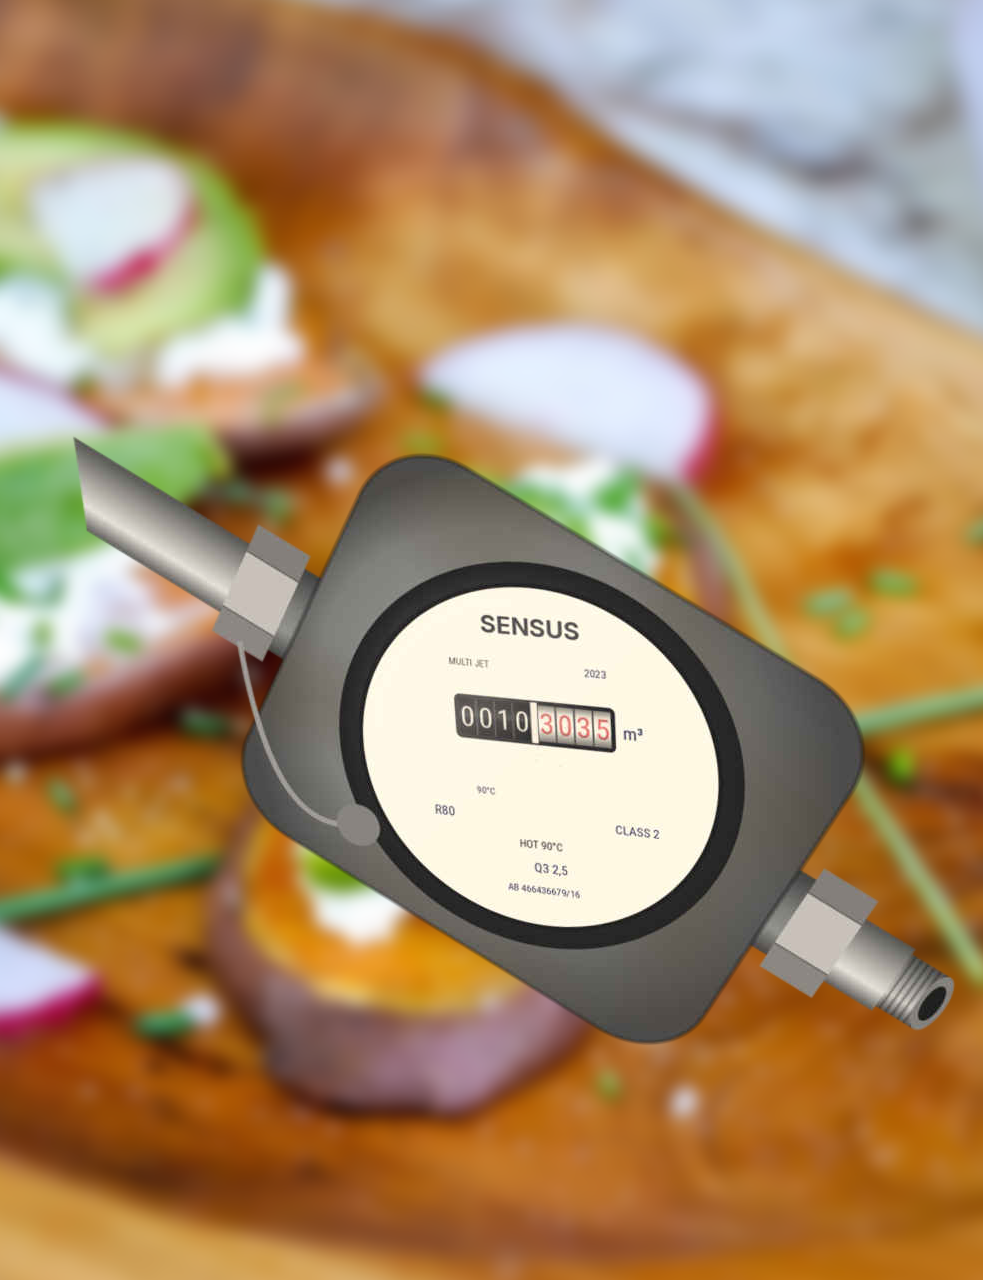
value=10.3035 unit=m³
